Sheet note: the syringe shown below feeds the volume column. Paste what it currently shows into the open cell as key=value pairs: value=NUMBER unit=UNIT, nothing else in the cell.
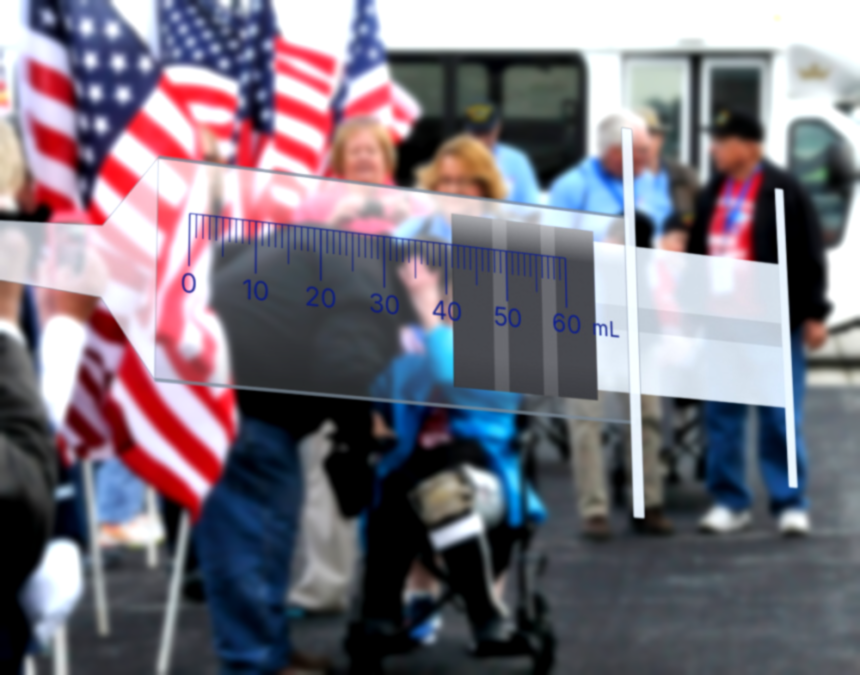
value=41 unit=mL
